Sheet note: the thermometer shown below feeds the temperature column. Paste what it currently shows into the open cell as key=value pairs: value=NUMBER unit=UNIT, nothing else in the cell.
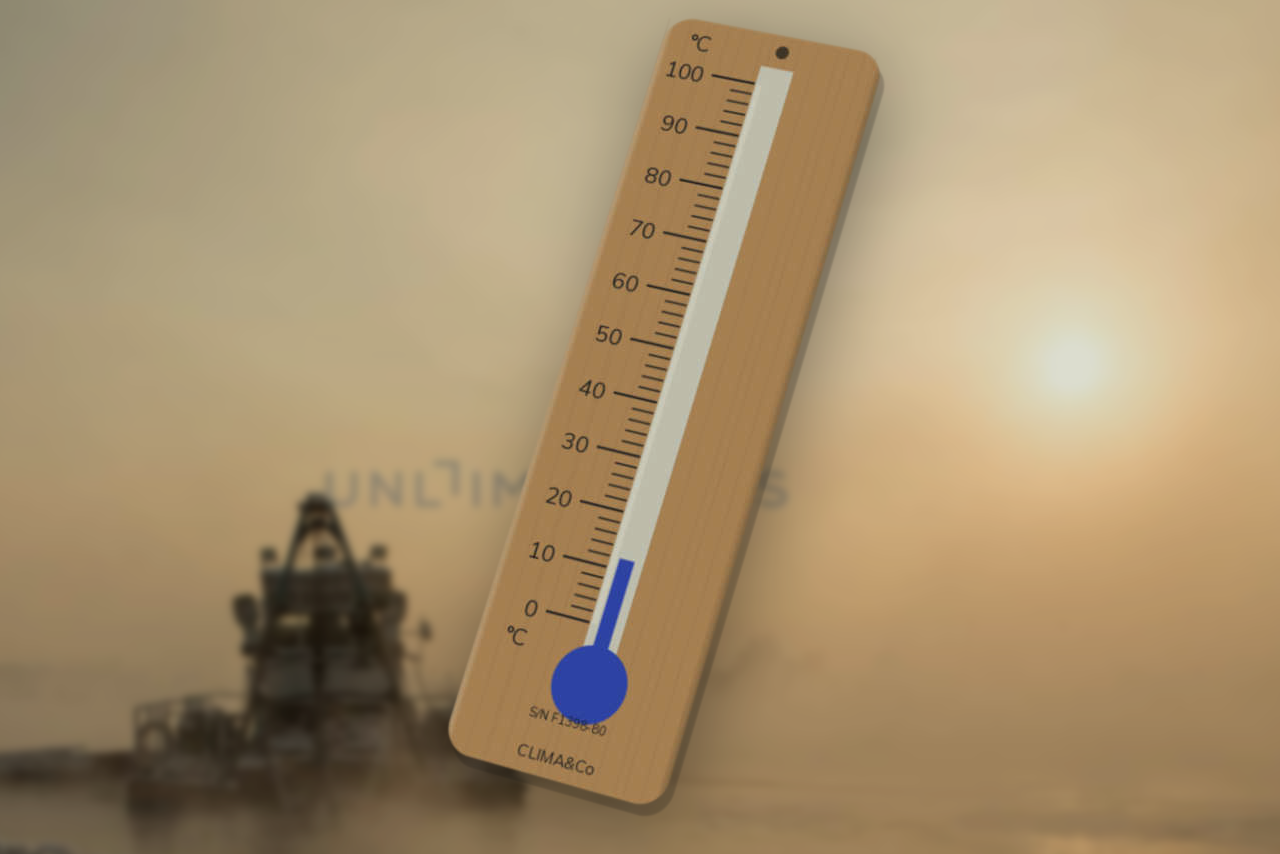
value=12 unit=°C
